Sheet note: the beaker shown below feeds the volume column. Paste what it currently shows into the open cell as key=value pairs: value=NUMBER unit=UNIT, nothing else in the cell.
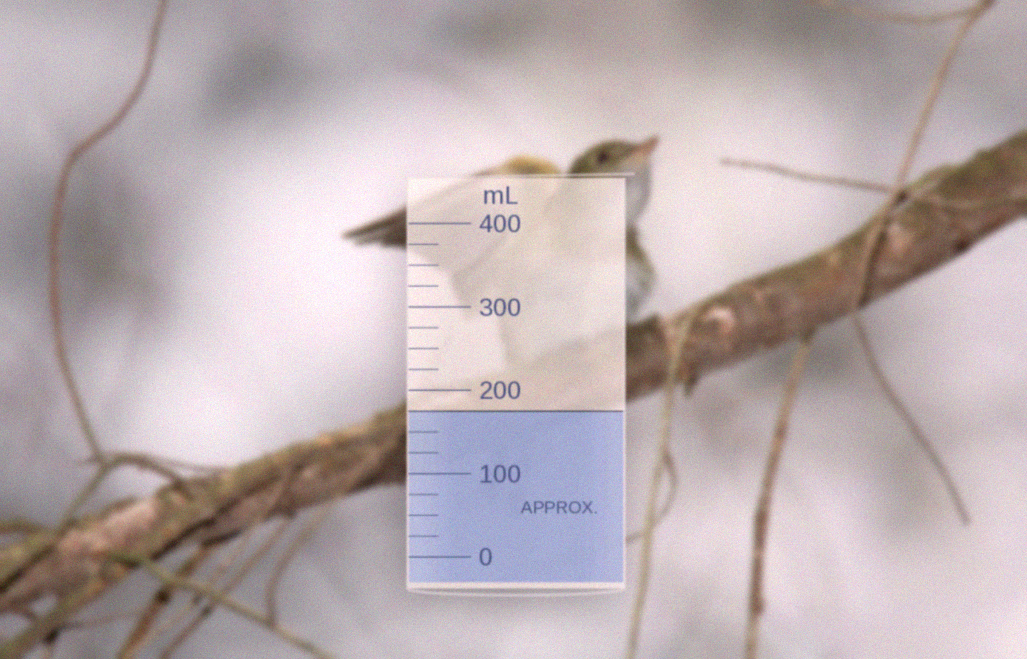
value=175 unit=mL
